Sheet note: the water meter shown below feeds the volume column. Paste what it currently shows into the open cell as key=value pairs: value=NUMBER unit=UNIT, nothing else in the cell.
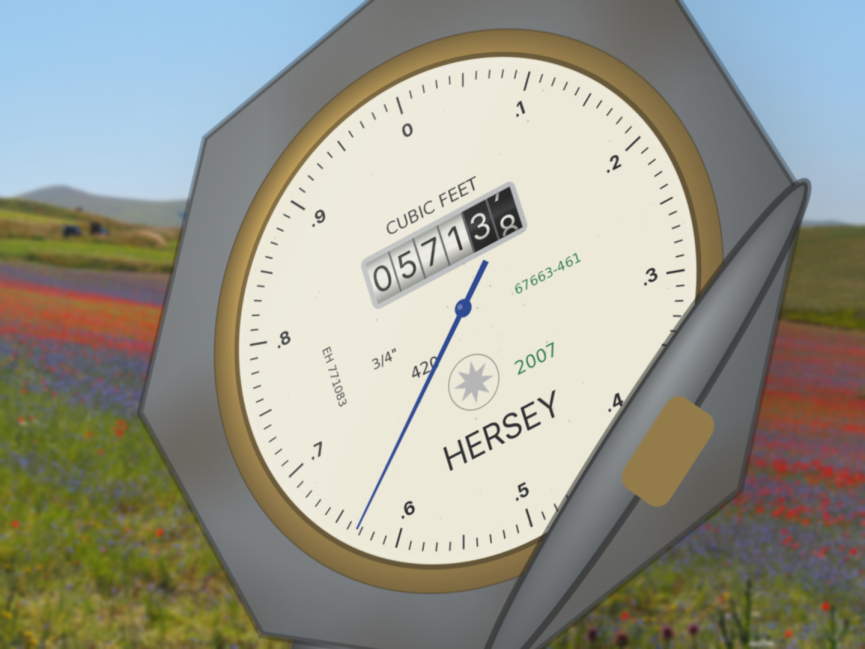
value=57137.63 unit=ft³
